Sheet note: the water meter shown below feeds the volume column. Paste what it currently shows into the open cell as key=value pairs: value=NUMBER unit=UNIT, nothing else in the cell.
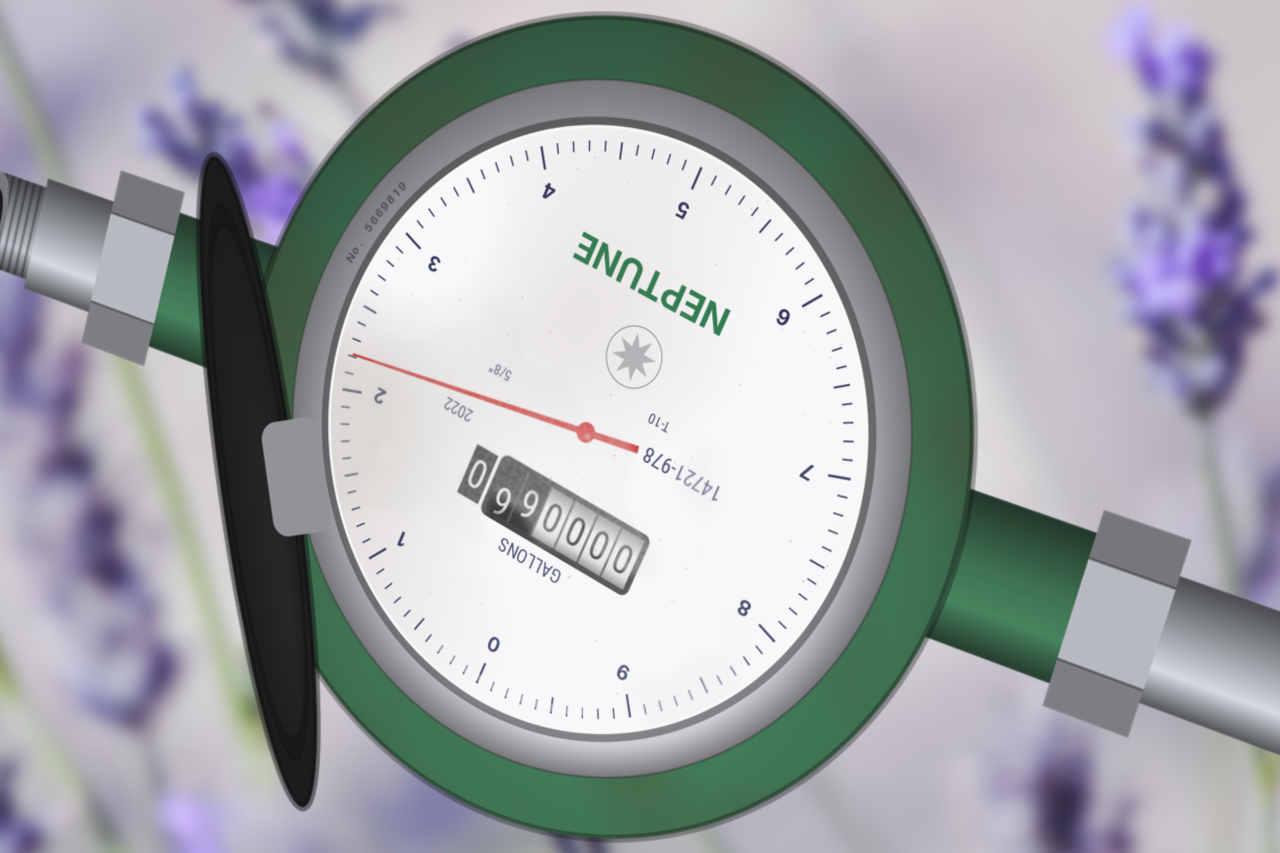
value=662.2 unit=gal
